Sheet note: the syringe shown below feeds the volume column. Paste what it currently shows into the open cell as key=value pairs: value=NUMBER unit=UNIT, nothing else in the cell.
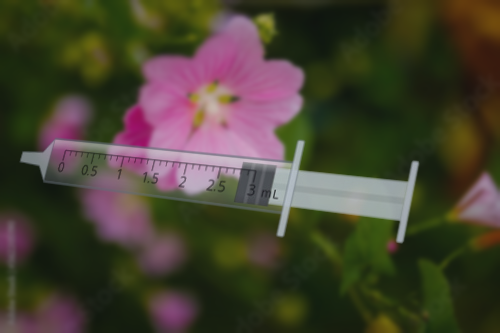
value=2.8 unit=mL
